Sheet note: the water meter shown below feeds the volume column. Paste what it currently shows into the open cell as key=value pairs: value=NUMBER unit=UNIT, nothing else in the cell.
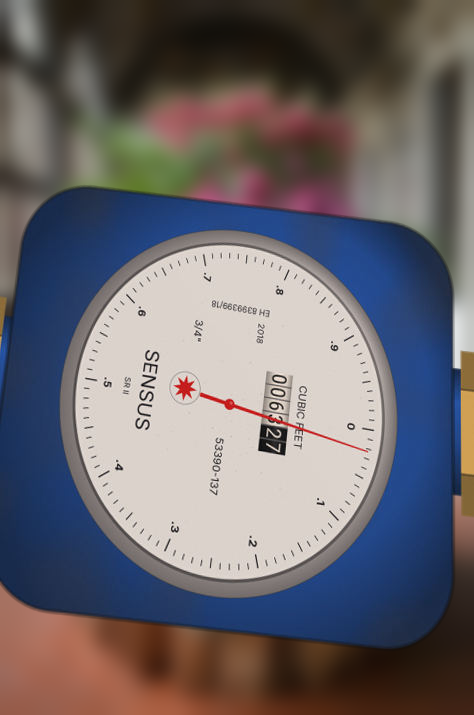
value=6327.02 unit=ft³
